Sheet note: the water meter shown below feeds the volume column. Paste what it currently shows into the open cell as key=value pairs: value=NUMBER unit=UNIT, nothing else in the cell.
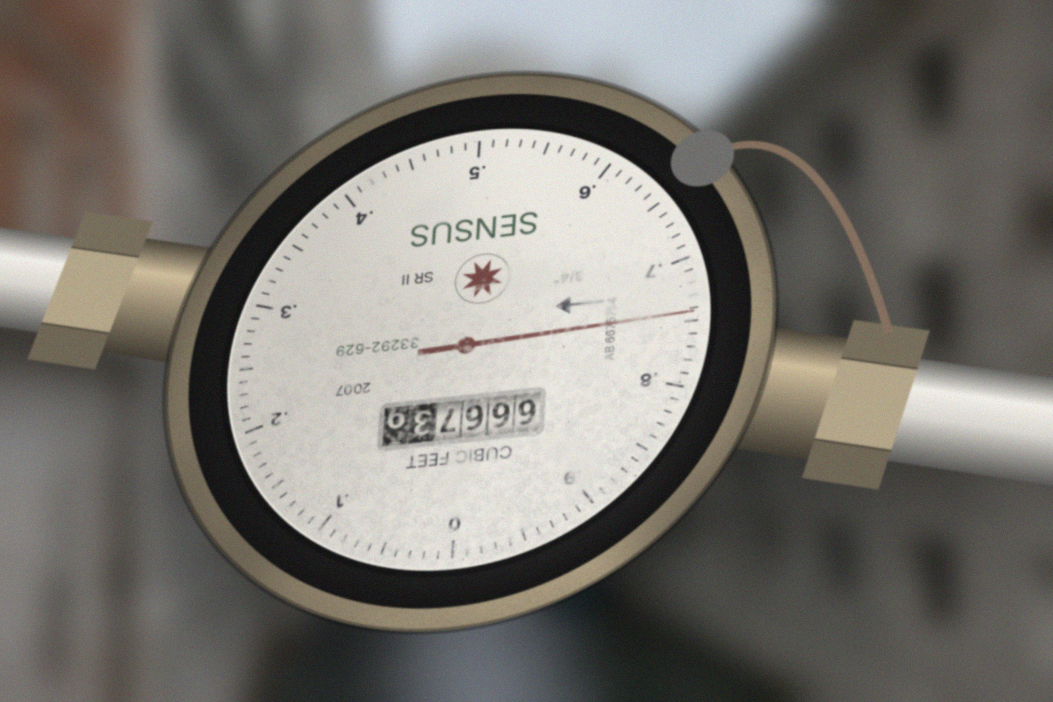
value=666738.74 unit=ft³
